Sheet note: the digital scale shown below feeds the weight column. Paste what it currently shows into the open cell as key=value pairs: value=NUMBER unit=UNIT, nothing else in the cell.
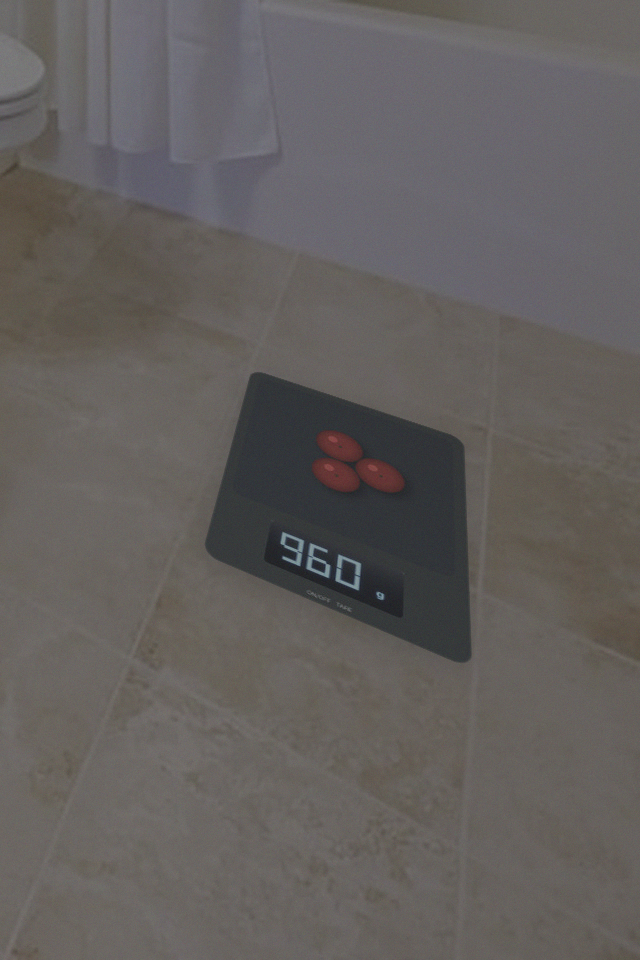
value=960 unit=g
